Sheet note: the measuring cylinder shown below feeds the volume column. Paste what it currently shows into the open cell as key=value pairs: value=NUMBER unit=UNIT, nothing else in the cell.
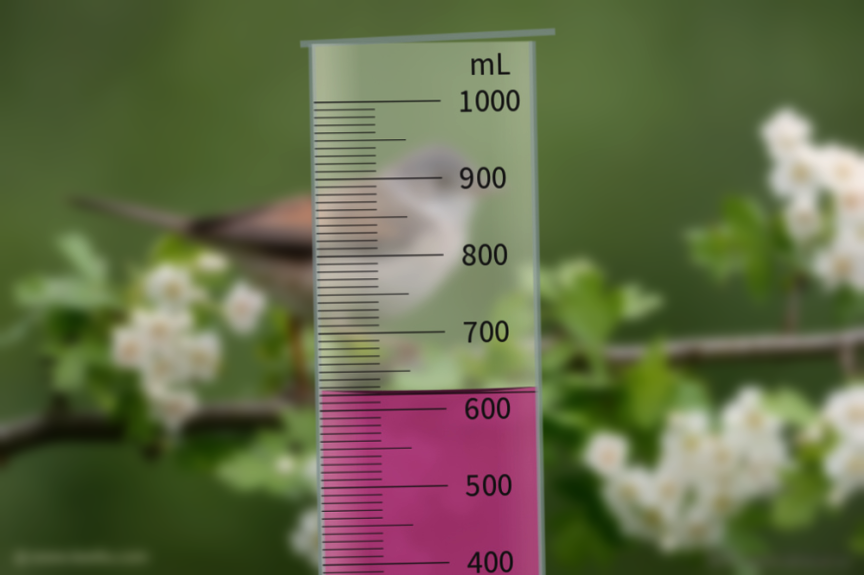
value=620 unit=mL
